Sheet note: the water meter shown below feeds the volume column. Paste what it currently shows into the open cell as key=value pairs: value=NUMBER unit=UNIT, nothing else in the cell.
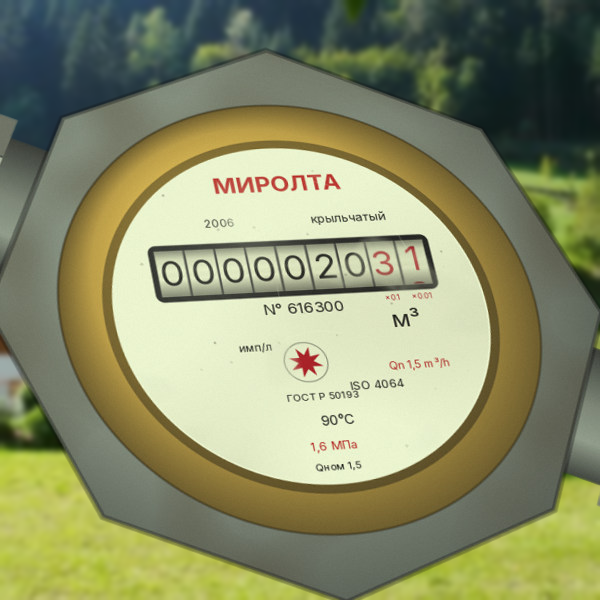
value=20.31 unit=m³
